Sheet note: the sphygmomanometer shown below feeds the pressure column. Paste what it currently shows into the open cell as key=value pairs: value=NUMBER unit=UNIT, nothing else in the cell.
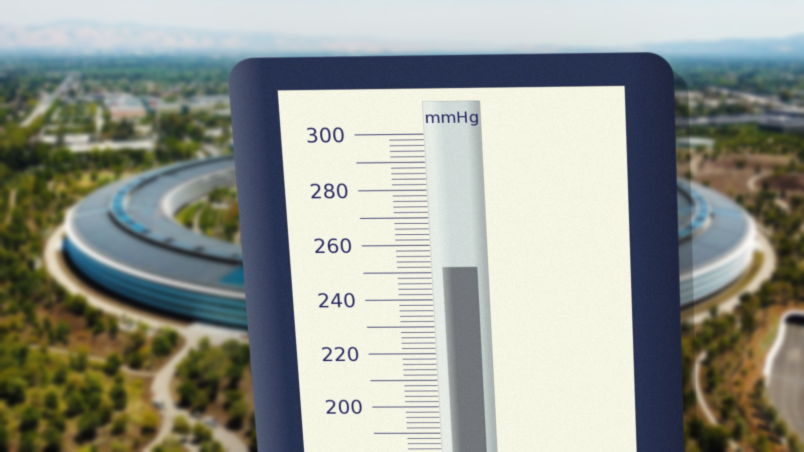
value=252 unit=mmHg
